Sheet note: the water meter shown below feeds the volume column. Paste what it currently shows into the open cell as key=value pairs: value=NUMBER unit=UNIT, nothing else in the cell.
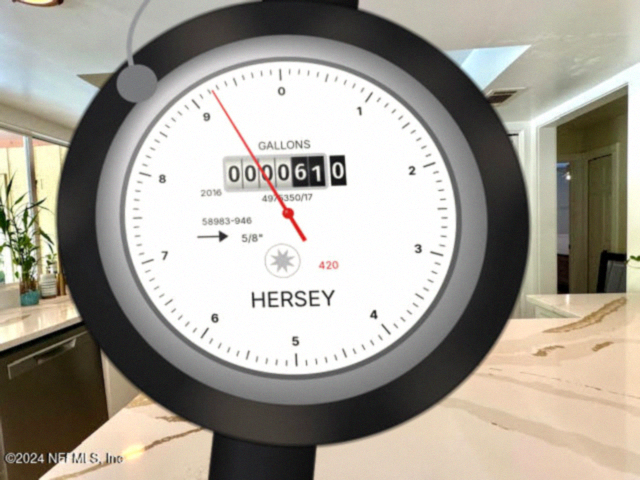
value=609.2 unit=gal
